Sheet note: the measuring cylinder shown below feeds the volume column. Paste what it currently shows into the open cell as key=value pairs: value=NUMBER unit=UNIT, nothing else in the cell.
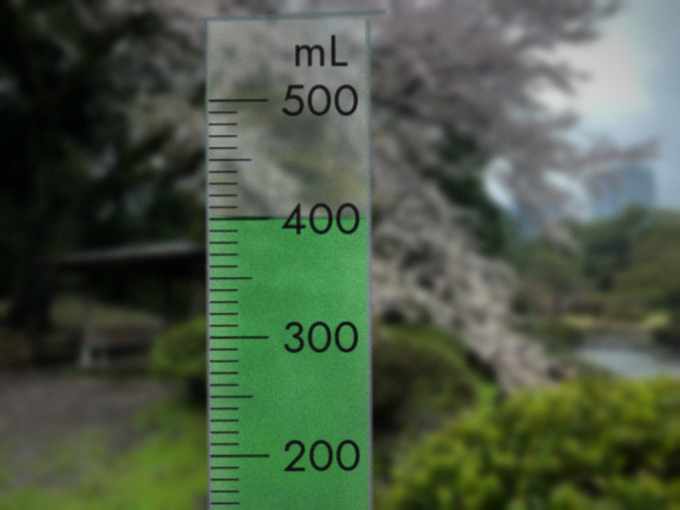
value=400 unit=mL
